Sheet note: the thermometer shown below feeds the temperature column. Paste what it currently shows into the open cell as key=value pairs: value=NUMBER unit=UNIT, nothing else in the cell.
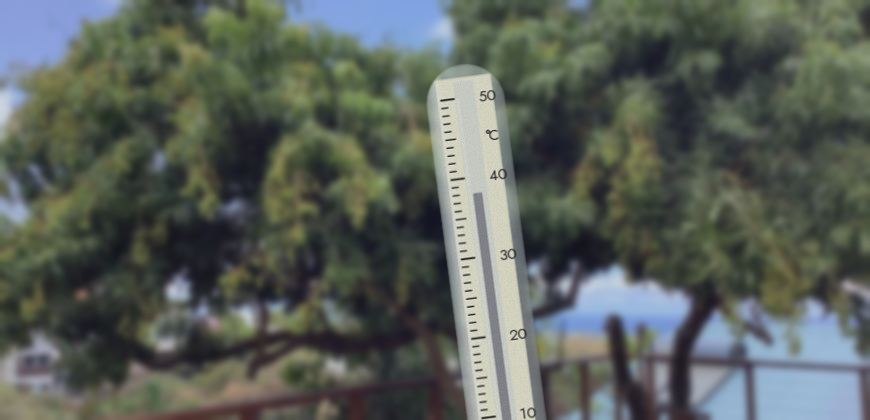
value=38 unit=°C
